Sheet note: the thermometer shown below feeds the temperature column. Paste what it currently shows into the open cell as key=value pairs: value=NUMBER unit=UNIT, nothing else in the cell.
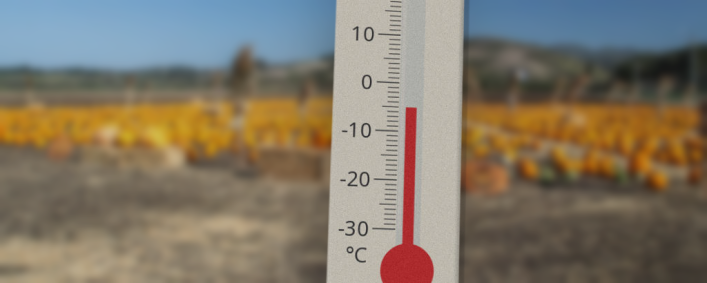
value=-5 unit=°C
